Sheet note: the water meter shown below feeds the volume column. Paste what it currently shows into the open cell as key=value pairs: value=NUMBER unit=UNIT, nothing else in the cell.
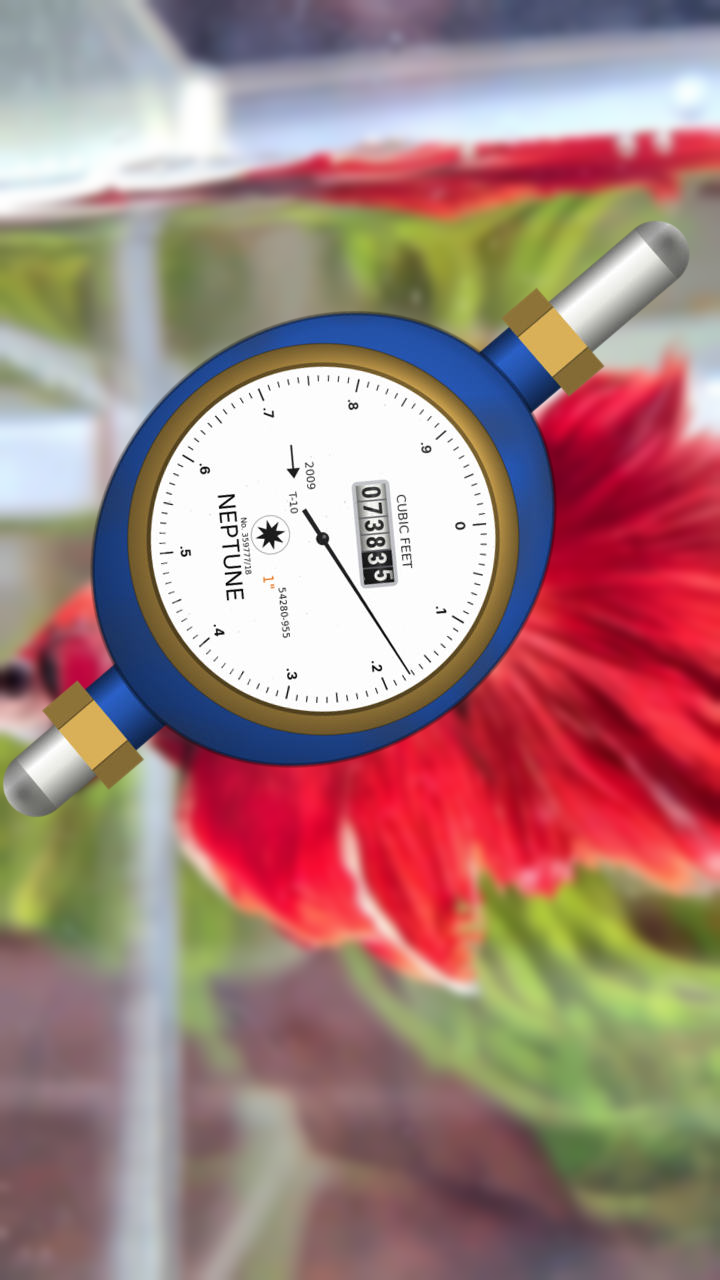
value=73835.17 unit=ft³
